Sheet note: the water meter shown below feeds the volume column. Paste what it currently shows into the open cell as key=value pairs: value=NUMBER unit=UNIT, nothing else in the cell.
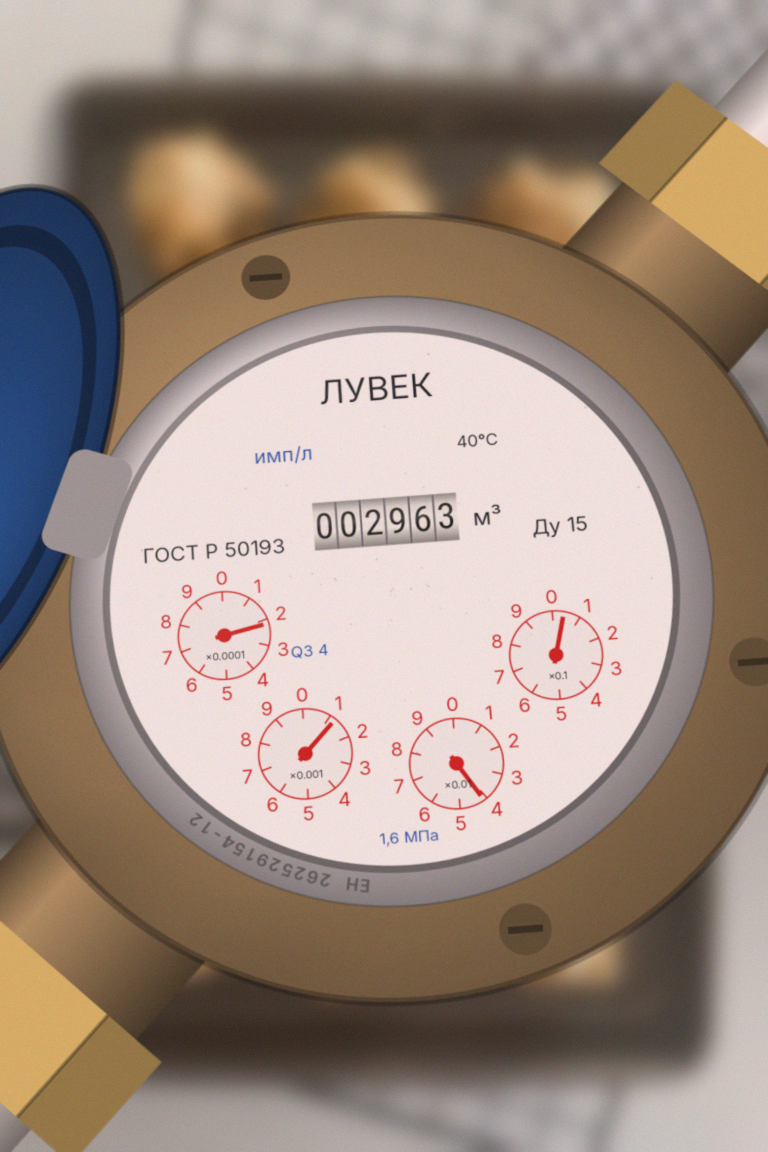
value=2963.0412 unit=m³
